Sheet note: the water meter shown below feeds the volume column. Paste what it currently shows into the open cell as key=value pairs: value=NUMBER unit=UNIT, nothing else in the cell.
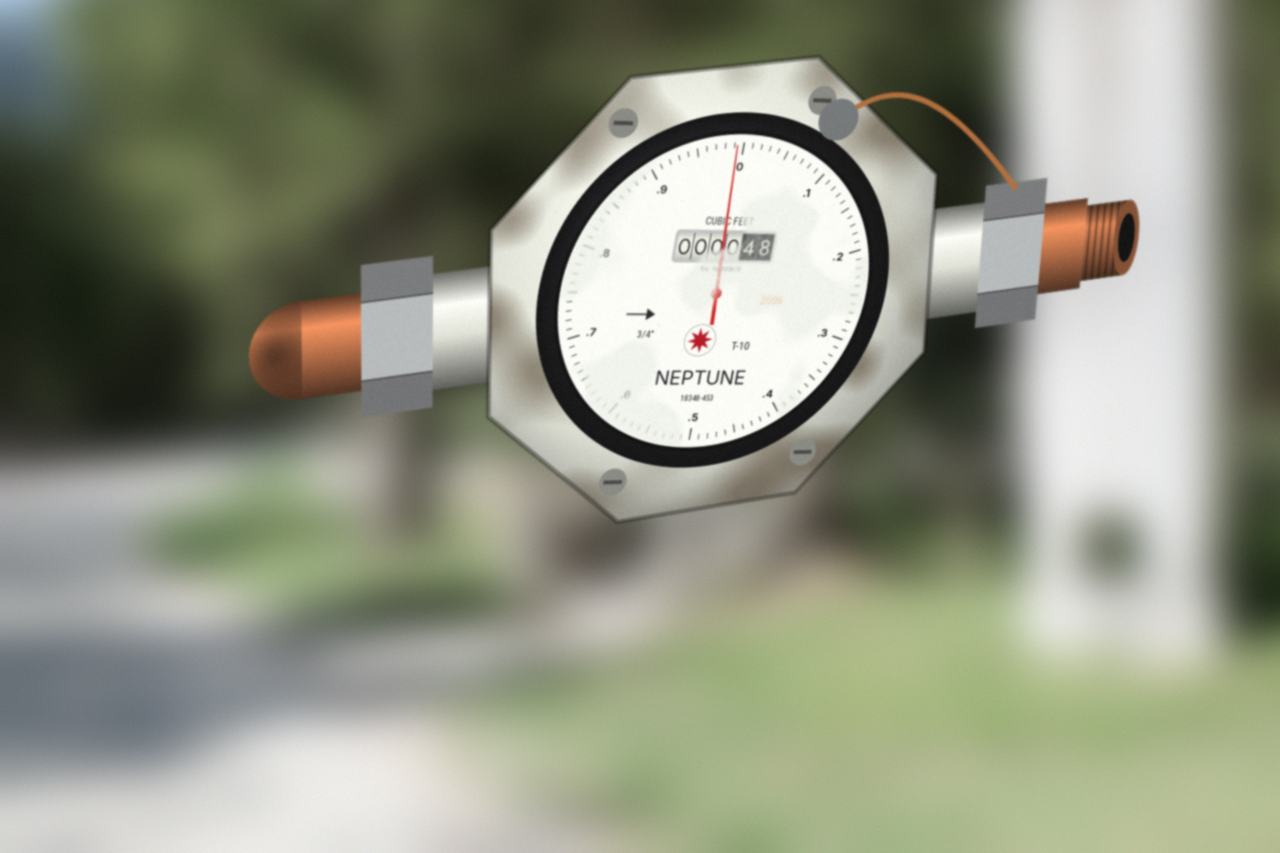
value=47.99 unit=ft³
